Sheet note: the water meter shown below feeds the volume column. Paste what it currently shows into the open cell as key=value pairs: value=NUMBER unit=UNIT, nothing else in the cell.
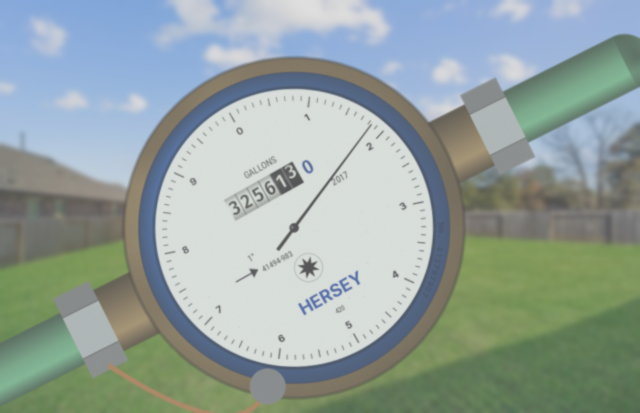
value=3256131.8 unit=gal
